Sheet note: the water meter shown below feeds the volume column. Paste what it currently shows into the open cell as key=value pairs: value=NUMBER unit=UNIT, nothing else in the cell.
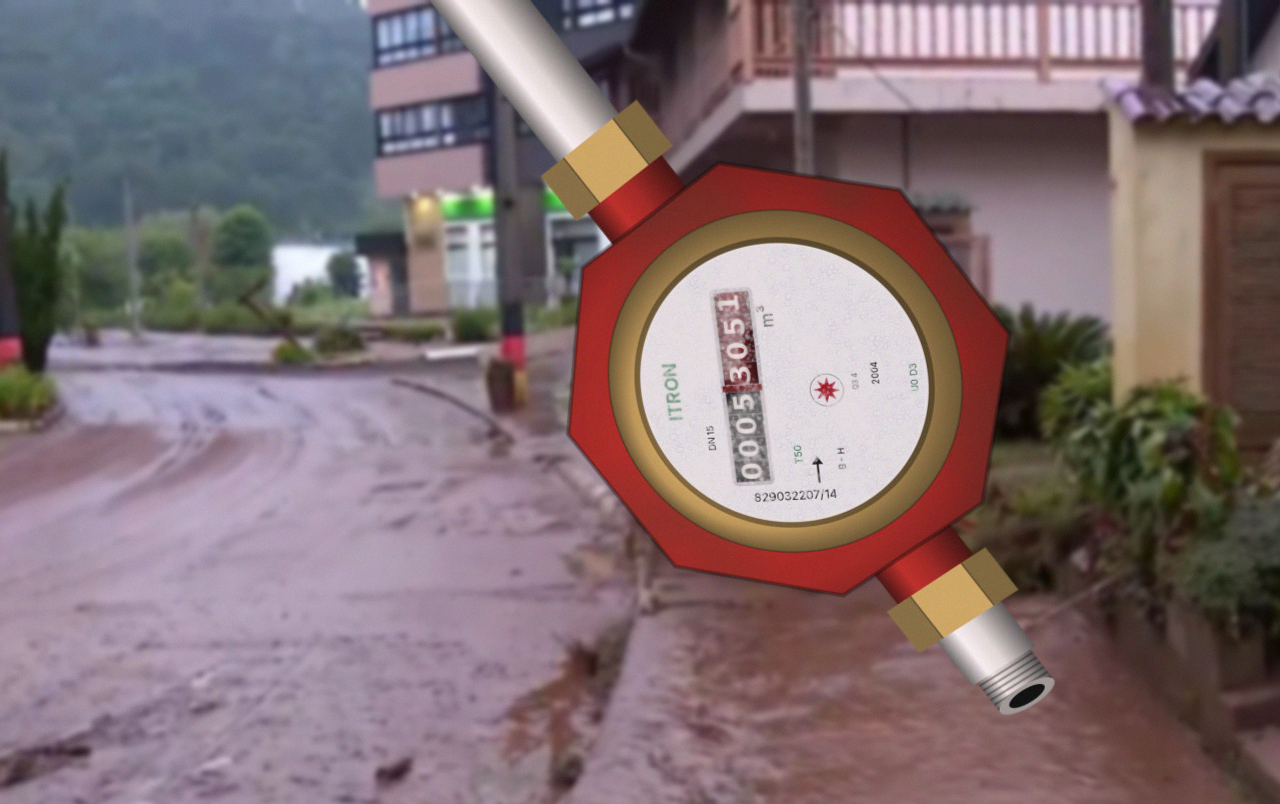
value=5.3051 unit=m³
